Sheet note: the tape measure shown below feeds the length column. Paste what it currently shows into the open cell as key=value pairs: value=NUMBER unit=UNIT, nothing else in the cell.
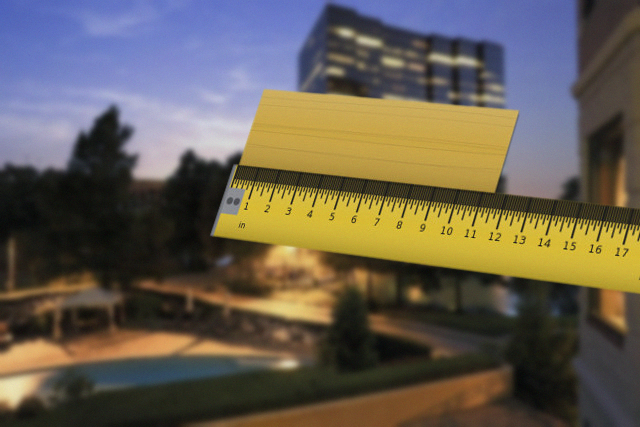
value=11.5 unit=in
